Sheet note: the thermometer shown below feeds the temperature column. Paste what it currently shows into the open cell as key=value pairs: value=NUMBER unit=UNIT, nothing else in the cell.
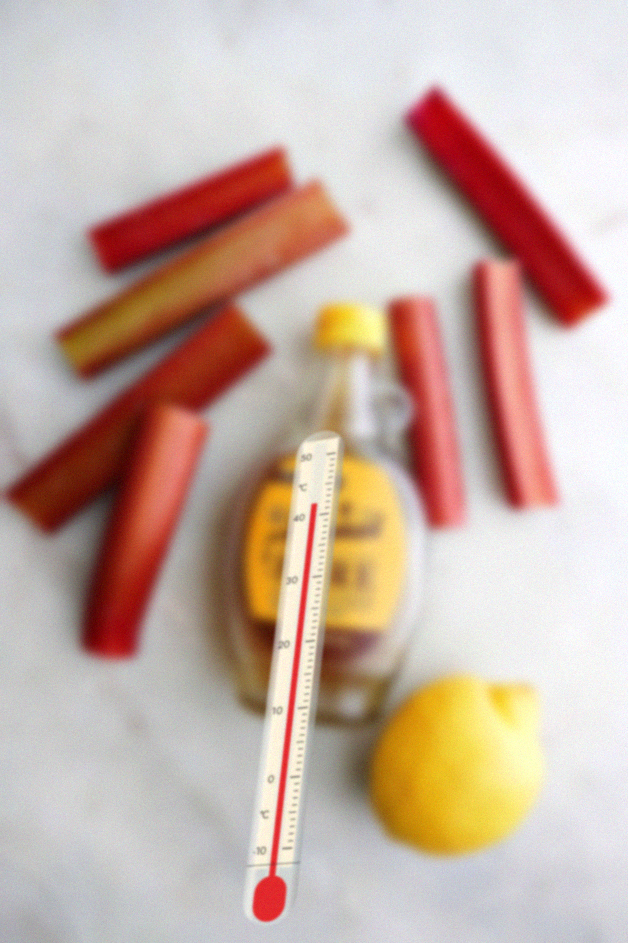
value=42 unit=°C
